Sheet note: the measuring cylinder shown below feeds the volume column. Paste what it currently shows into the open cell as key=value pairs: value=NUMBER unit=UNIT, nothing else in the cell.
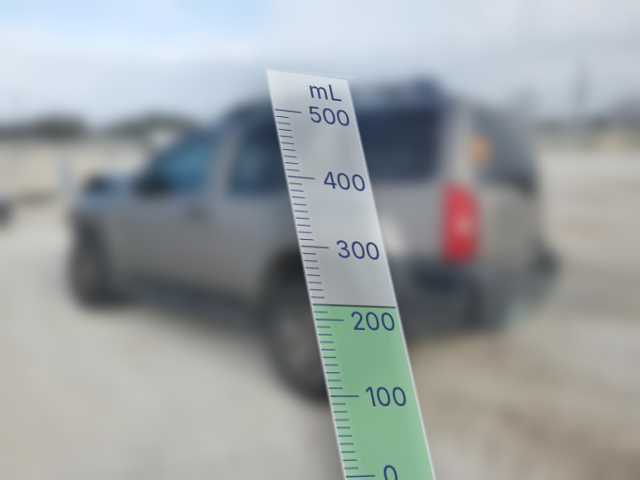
value=220 unit=mL
